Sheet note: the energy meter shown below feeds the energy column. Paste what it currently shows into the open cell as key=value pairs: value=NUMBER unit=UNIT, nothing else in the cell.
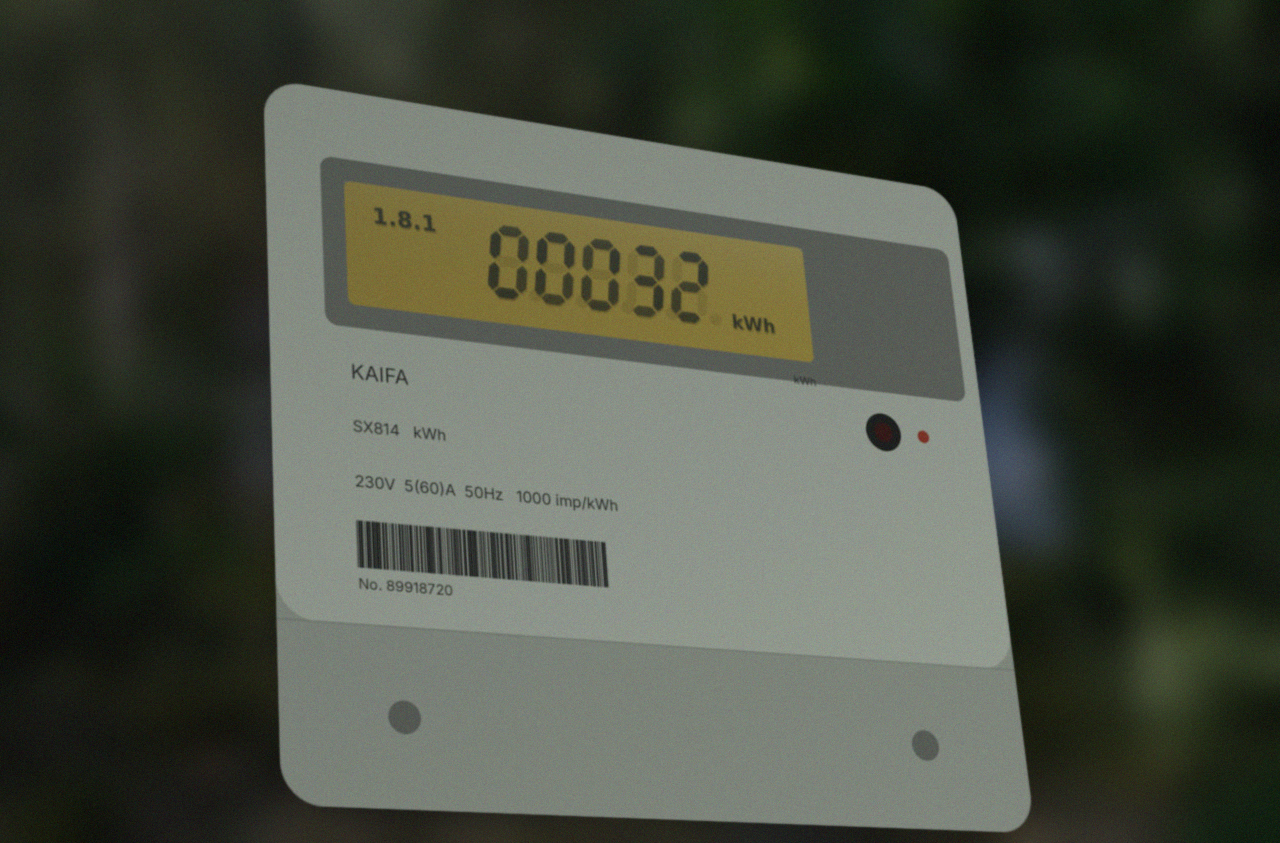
value=32 unit=kWh
